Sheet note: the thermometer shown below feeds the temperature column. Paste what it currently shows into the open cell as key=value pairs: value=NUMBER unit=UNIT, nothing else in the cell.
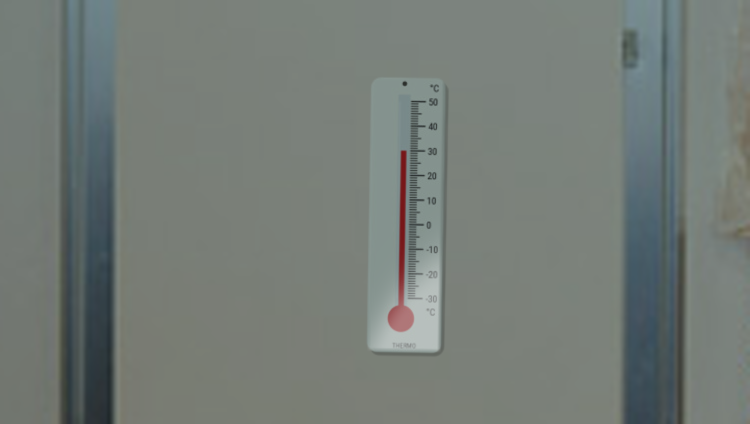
value=30 unit=°C
